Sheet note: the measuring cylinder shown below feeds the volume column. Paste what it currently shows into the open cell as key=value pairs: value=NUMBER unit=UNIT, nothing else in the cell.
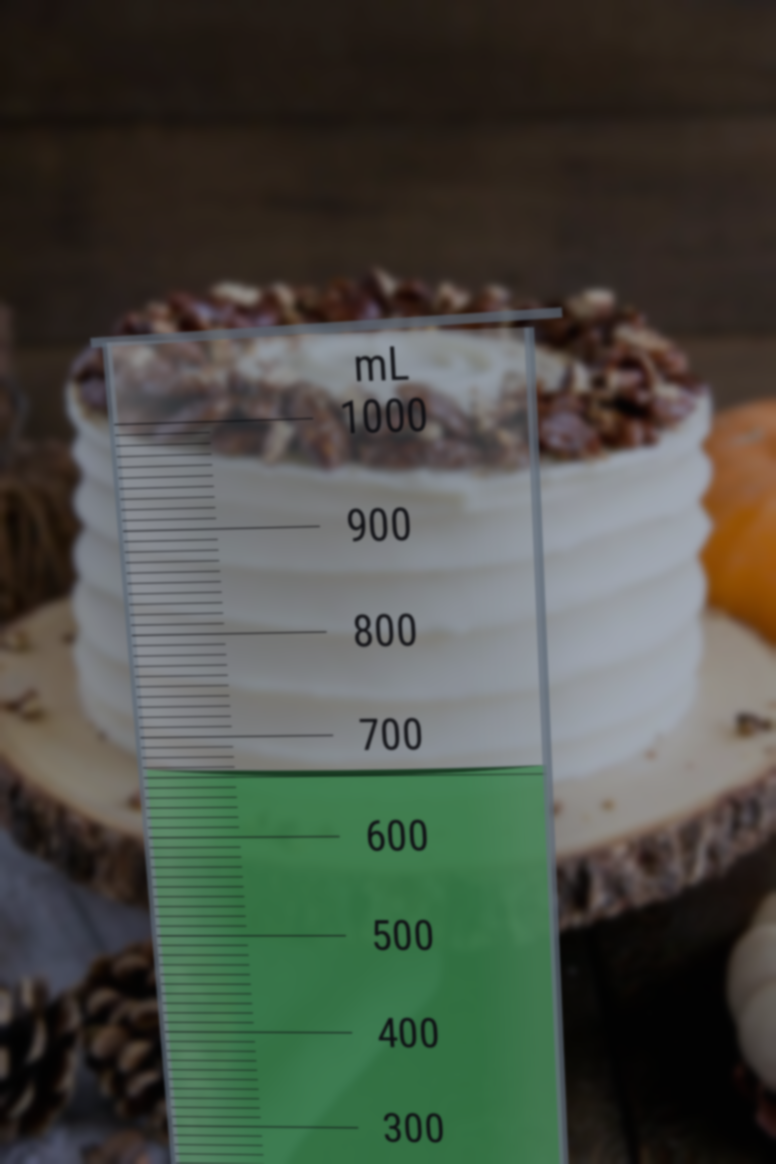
value=660 unit=mL
